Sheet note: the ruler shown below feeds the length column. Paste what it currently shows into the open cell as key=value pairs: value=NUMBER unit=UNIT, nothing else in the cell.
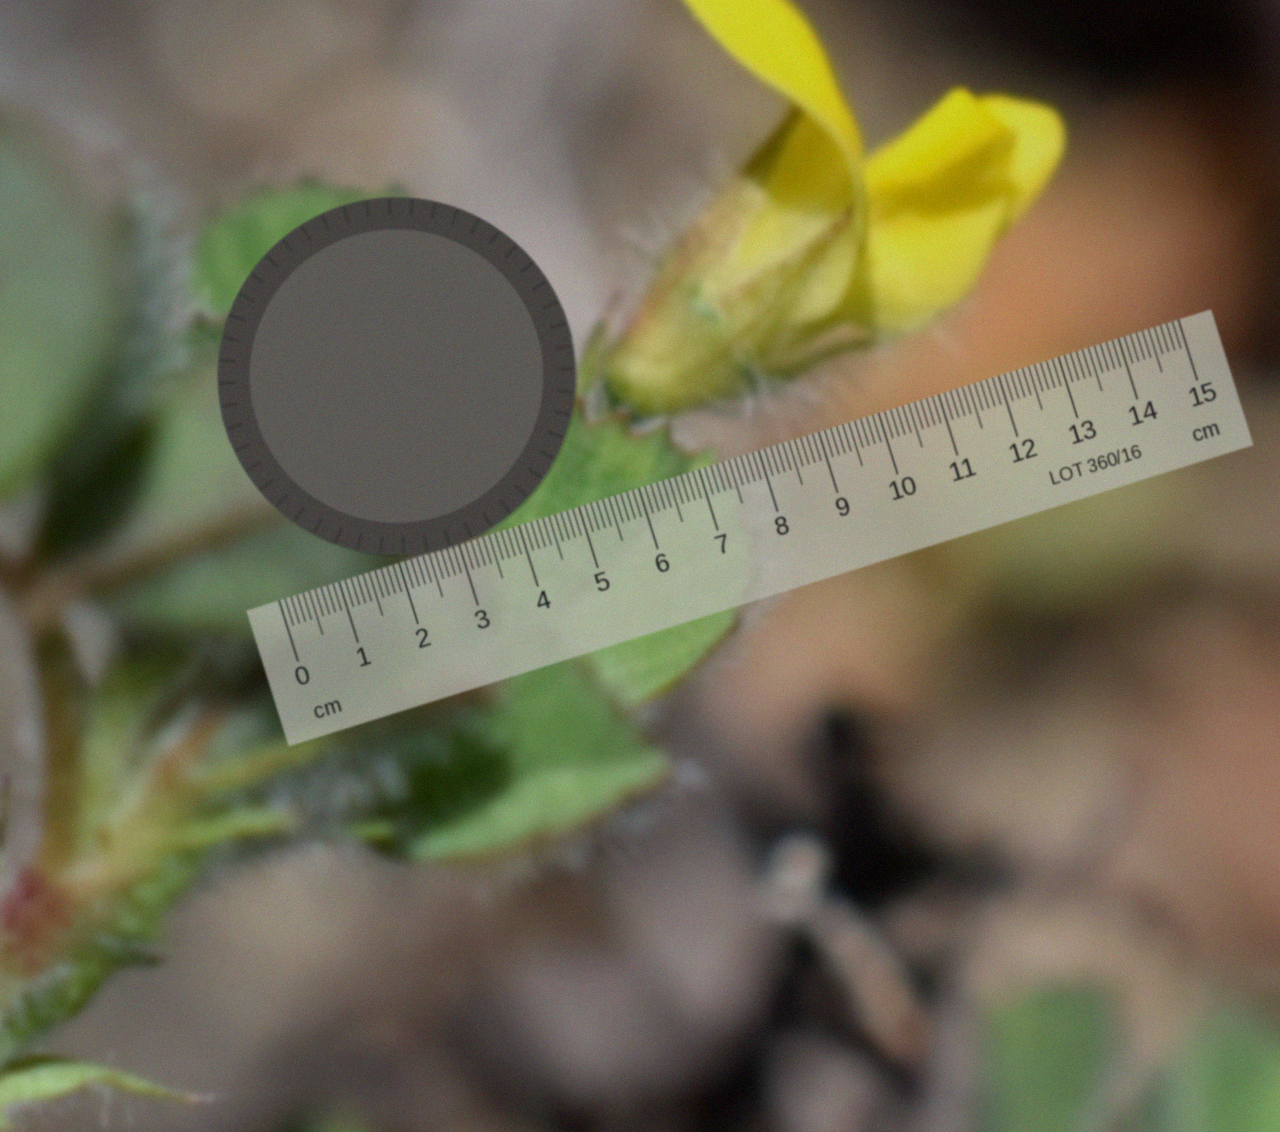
value=5.7 unit=cm
